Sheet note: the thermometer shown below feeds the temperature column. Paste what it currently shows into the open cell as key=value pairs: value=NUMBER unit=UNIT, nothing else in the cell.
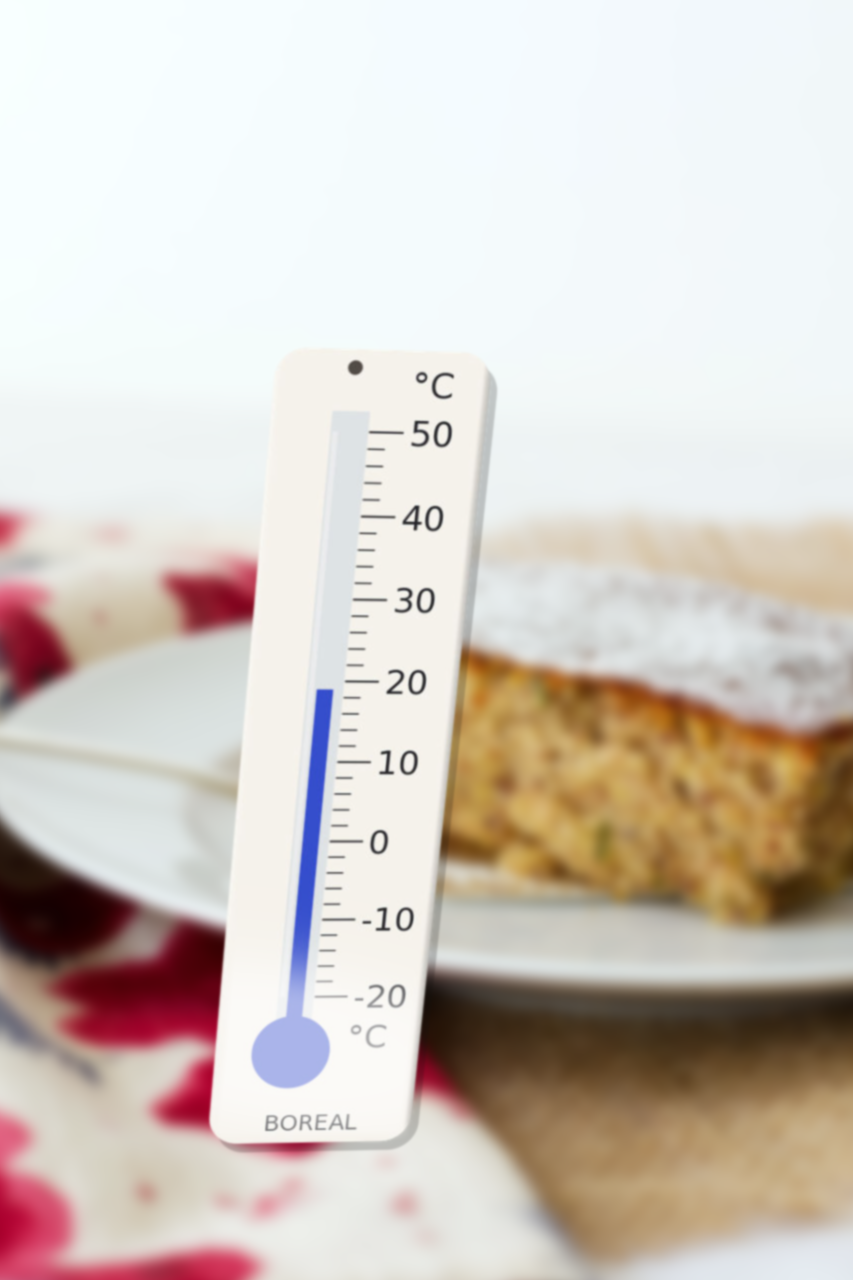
value=19 unit=°C
